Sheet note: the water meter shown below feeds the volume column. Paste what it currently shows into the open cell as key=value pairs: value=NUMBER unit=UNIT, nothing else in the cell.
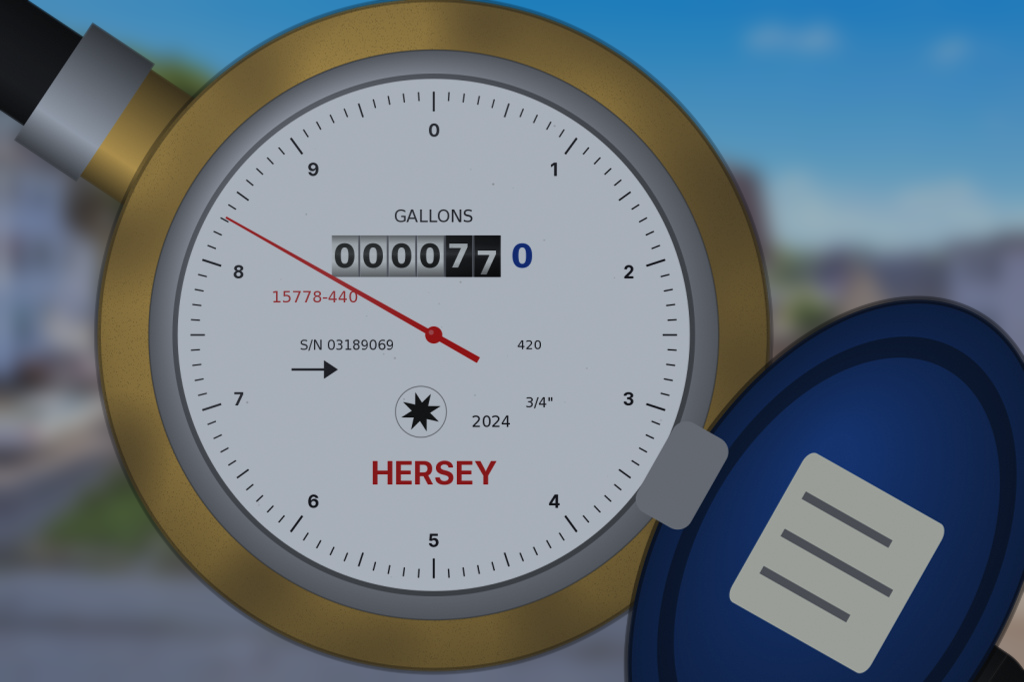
value=768.3 unit=gal
